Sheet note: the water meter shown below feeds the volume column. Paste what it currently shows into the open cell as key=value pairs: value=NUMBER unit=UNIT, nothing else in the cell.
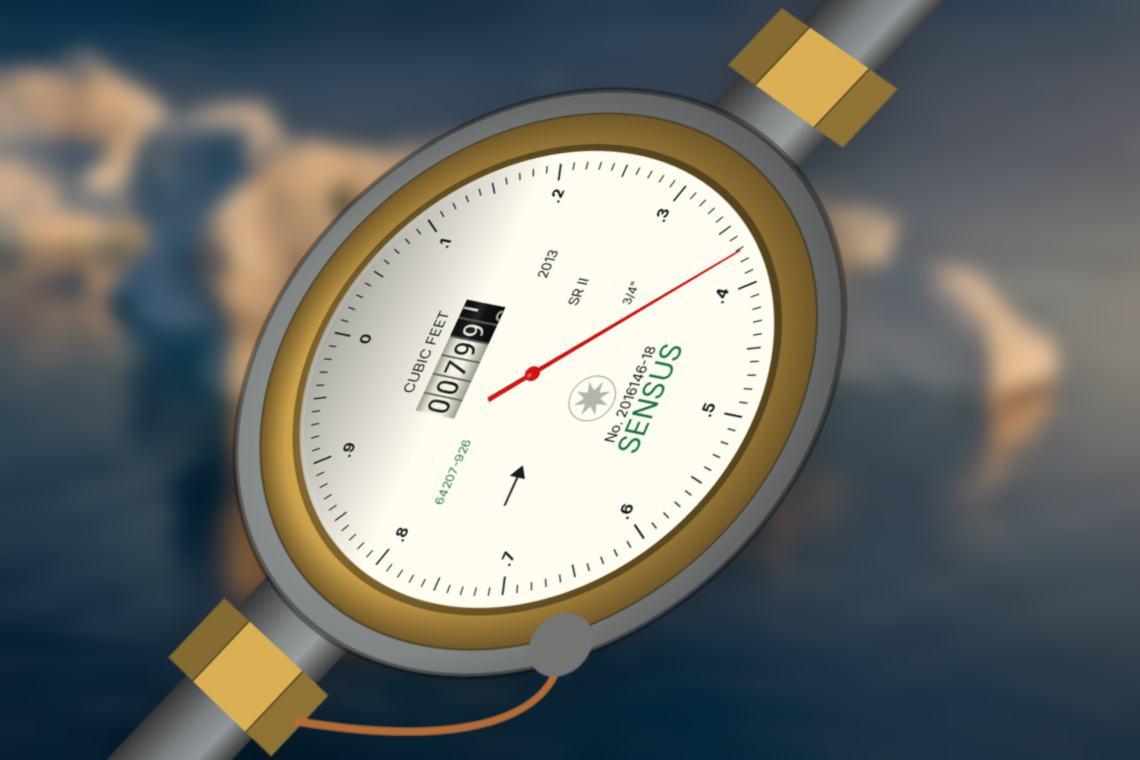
value=7991.37 unit=ft³
